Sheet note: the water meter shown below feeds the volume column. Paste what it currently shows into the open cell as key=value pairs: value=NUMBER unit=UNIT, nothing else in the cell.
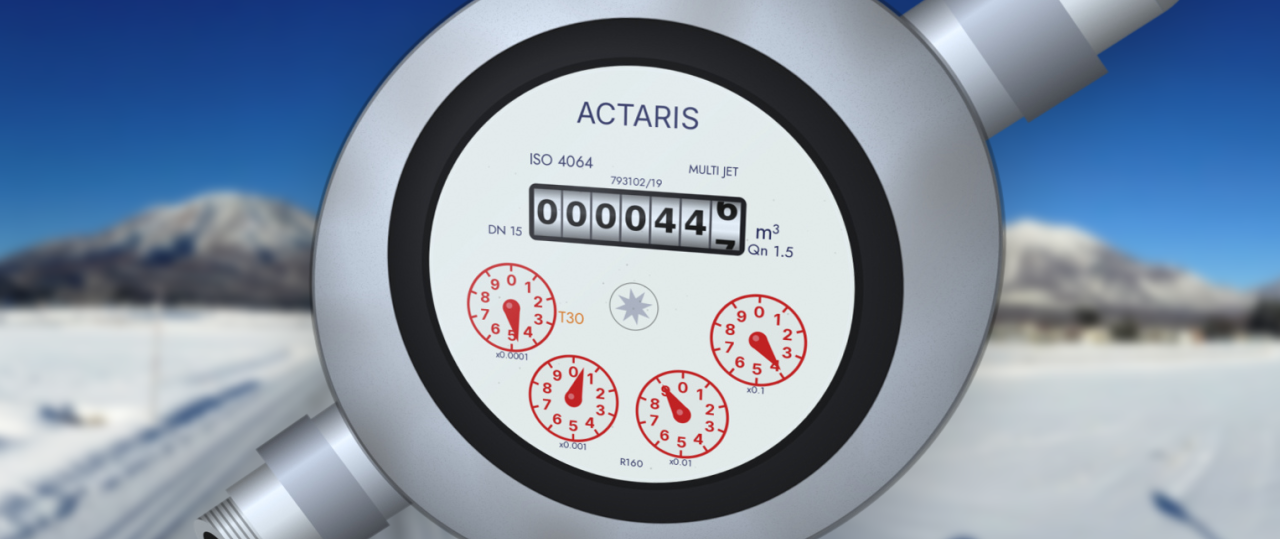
value=446.3904 unit=m³
